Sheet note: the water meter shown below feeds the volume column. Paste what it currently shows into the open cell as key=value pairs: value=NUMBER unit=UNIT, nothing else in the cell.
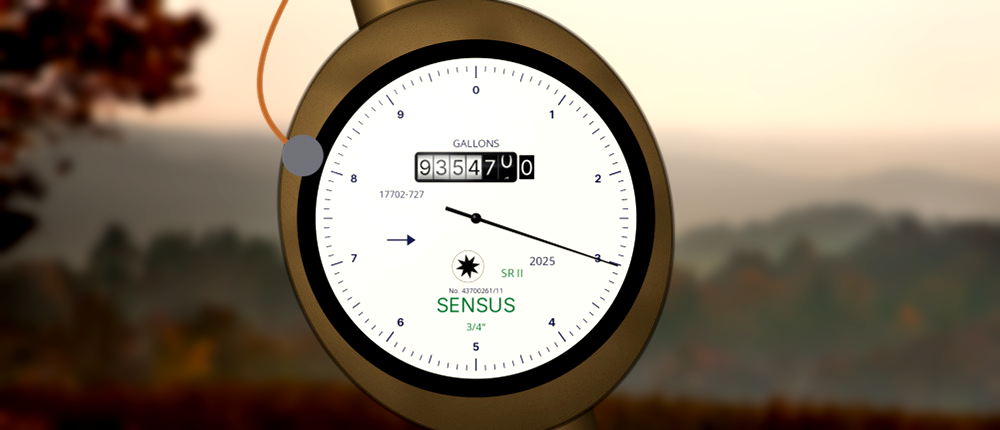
value=9354703.0 unit=gal
